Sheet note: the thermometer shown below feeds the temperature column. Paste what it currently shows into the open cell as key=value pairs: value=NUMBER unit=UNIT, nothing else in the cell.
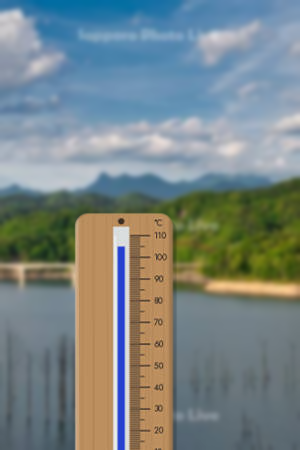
value=105 unit=°C
